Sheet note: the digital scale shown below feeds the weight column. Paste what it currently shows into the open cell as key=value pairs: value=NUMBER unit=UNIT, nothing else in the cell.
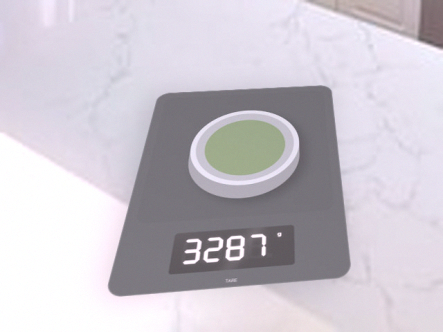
value=3287 unit=g
